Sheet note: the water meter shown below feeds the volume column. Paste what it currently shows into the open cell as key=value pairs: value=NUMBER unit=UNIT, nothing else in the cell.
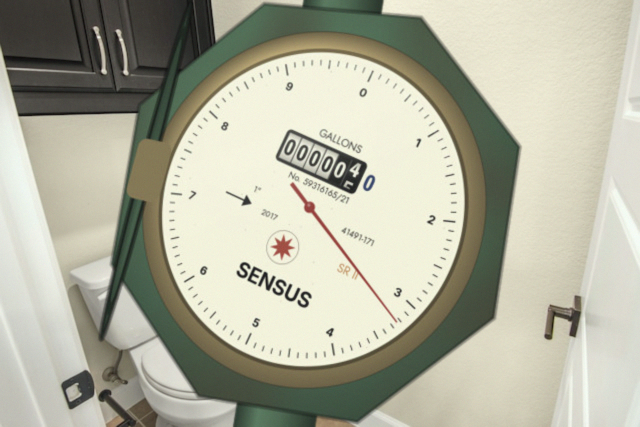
value=43.2 unit=gal
